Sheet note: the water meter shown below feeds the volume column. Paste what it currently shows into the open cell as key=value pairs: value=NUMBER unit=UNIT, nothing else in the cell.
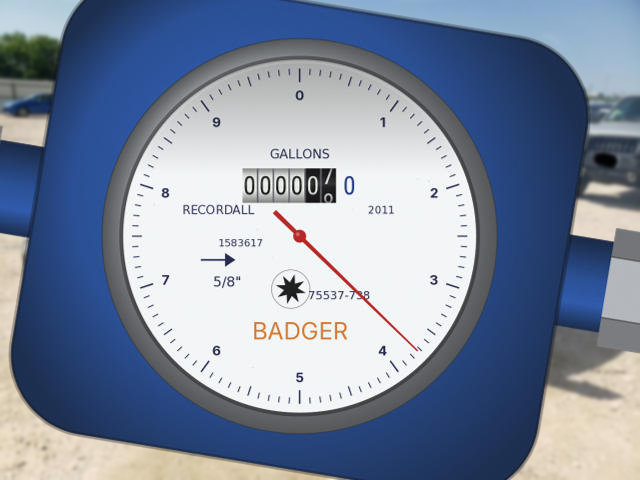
value=73.7 unit=gal
